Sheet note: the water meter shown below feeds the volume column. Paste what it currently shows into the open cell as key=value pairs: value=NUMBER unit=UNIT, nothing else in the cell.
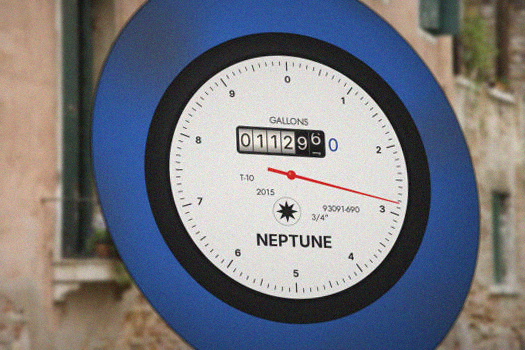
value=112962.8 unit=gal
